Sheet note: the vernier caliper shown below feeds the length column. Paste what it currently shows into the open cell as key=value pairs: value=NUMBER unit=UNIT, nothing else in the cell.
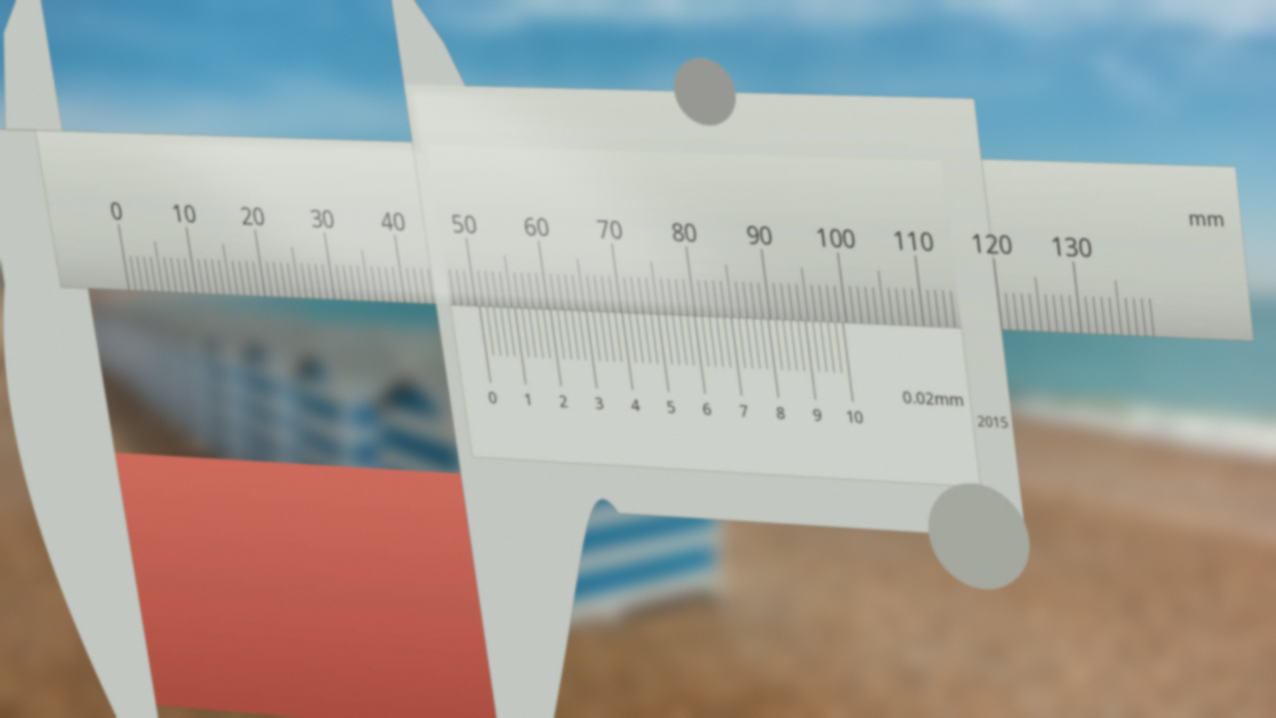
value=50.5 unit=mm
